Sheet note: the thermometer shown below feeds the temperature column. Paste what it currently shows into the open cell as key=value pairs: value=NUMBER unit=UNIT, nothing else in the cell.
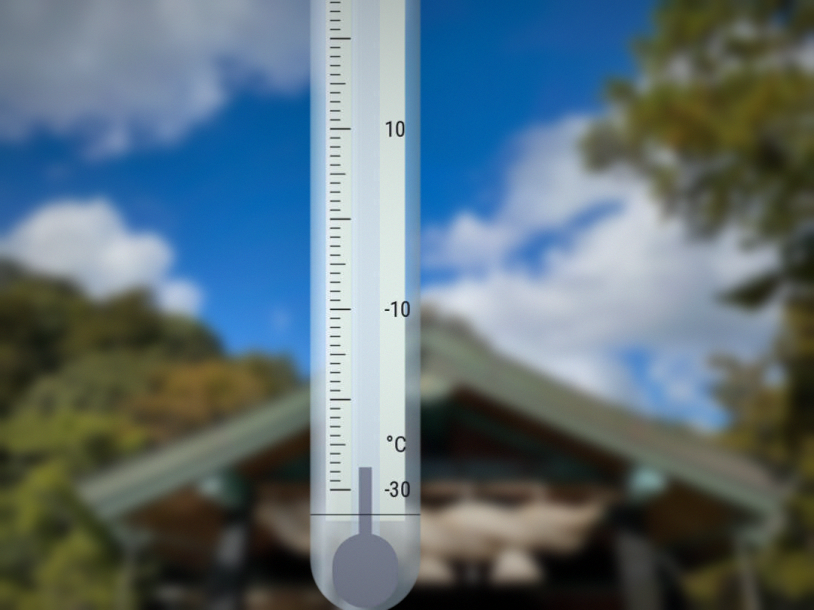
value=-27.5 unit=°C
